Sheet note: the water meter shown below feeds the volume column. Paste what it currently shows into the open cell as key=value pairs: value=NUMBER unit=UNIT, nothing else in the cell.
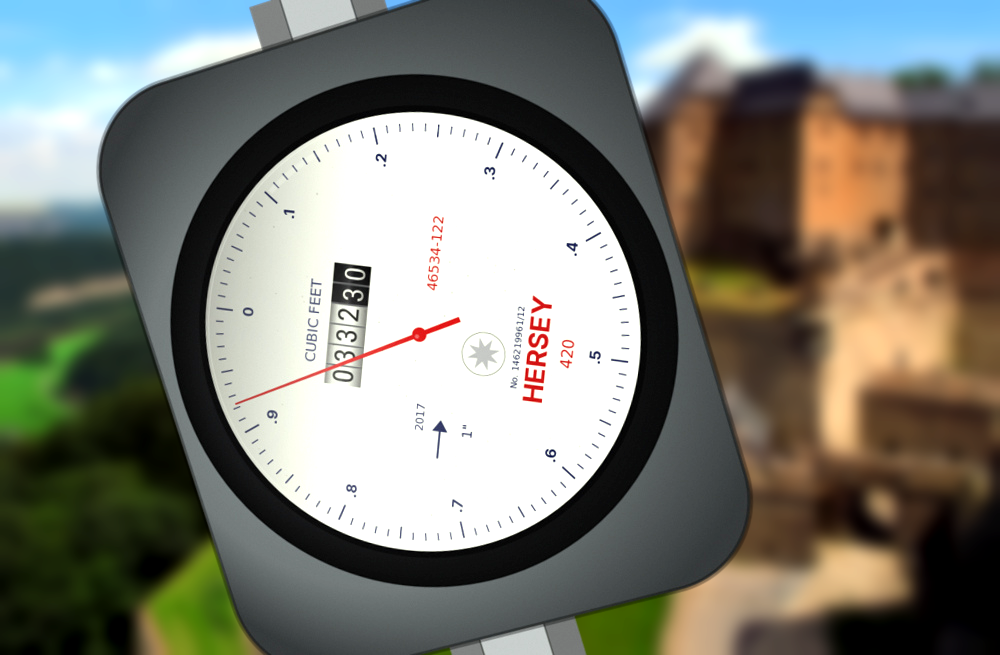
value=33229.92 unit=ft³
